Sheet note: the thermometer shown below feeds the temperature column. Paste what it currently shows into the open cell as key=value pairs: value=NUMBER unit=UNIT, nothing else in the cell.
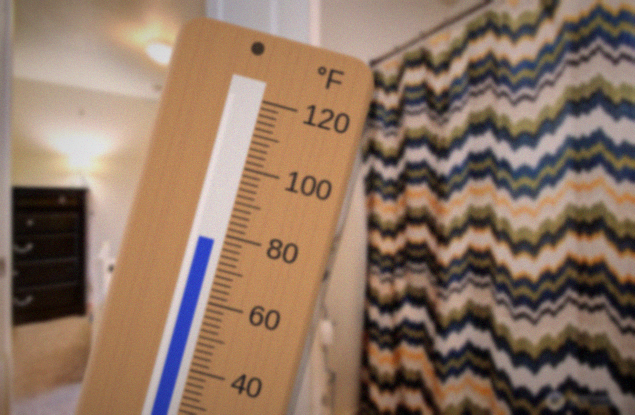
value=78 unit=°F
